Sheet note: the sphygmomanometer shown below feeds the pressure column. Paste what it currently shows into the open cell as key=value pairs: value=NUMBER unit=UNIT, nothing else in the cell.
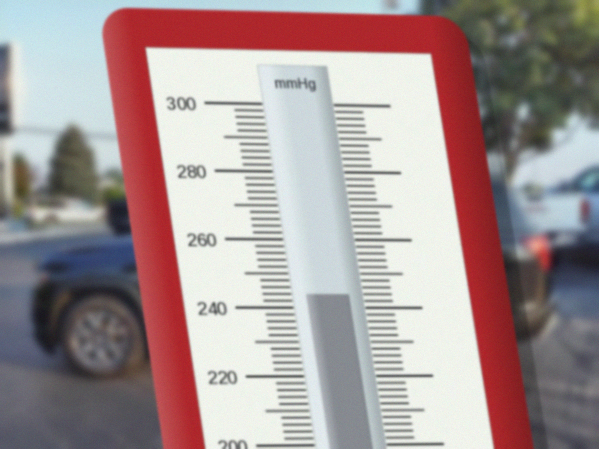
value=244 unit=mmHg
